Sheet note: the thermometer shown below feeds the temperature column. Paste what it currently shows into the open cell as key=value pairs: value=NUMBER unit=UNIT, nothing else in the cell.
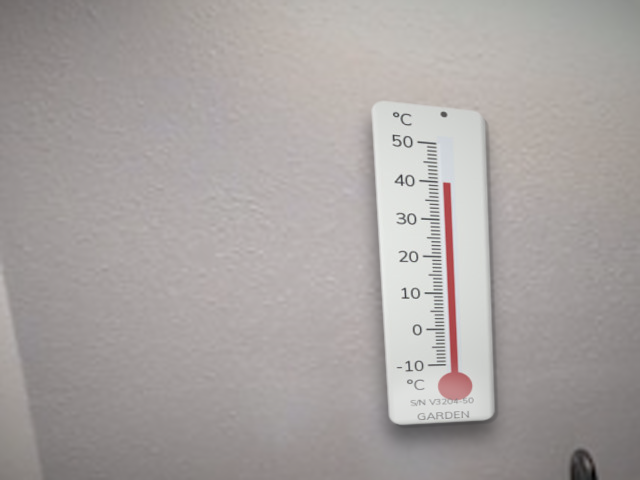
value=40 unit=°C
